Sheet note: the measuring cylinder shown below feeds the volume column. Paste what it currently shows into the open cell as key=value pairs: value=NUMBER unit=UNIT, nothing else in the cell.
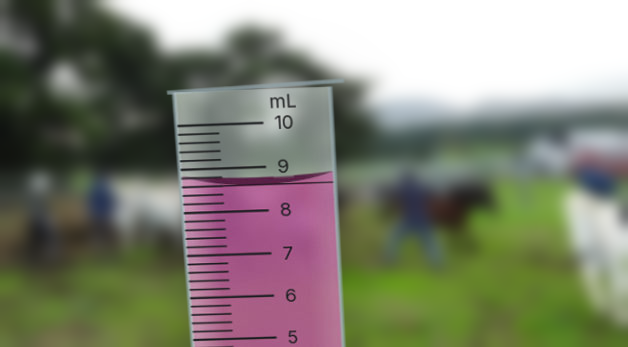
value=8.6 unit=mL
